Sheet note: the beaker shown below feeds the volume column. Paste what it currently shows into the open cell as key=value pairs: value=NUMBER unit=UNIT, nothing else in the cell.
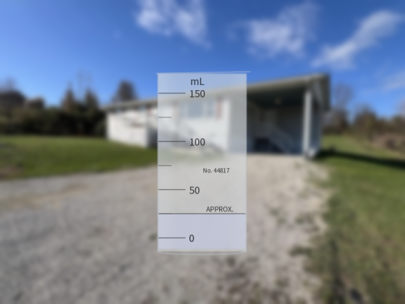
value=25 unit=mL
